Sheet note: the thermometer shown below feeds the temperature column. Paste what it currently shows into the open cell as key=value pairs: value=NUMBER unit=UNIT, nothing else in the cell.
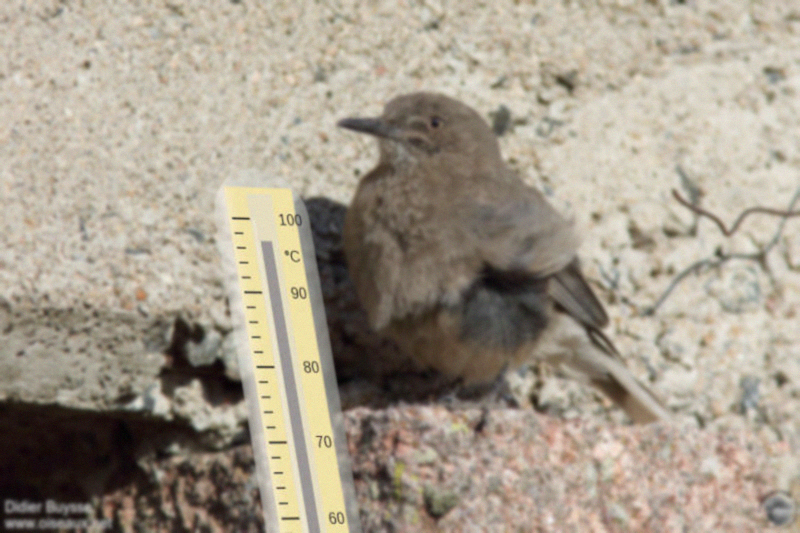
value=97 unit=°C
